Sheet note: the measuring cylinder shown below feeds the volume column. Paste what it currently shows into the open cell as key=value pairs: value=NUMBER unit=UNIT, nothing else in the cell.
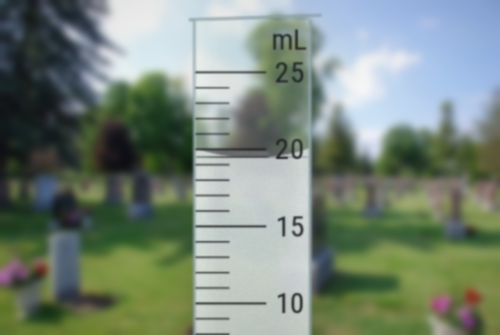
value=19.5 unit=mL
